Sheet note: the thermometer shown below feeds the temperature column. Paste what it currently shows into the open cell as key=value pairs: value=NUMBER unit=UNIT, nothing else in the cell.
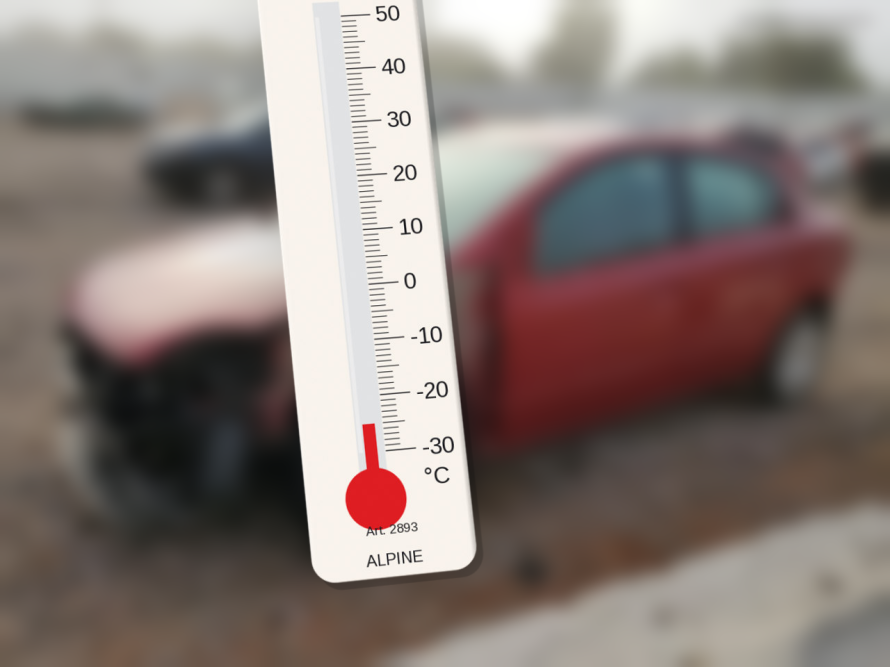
value=-25 unit=°C
